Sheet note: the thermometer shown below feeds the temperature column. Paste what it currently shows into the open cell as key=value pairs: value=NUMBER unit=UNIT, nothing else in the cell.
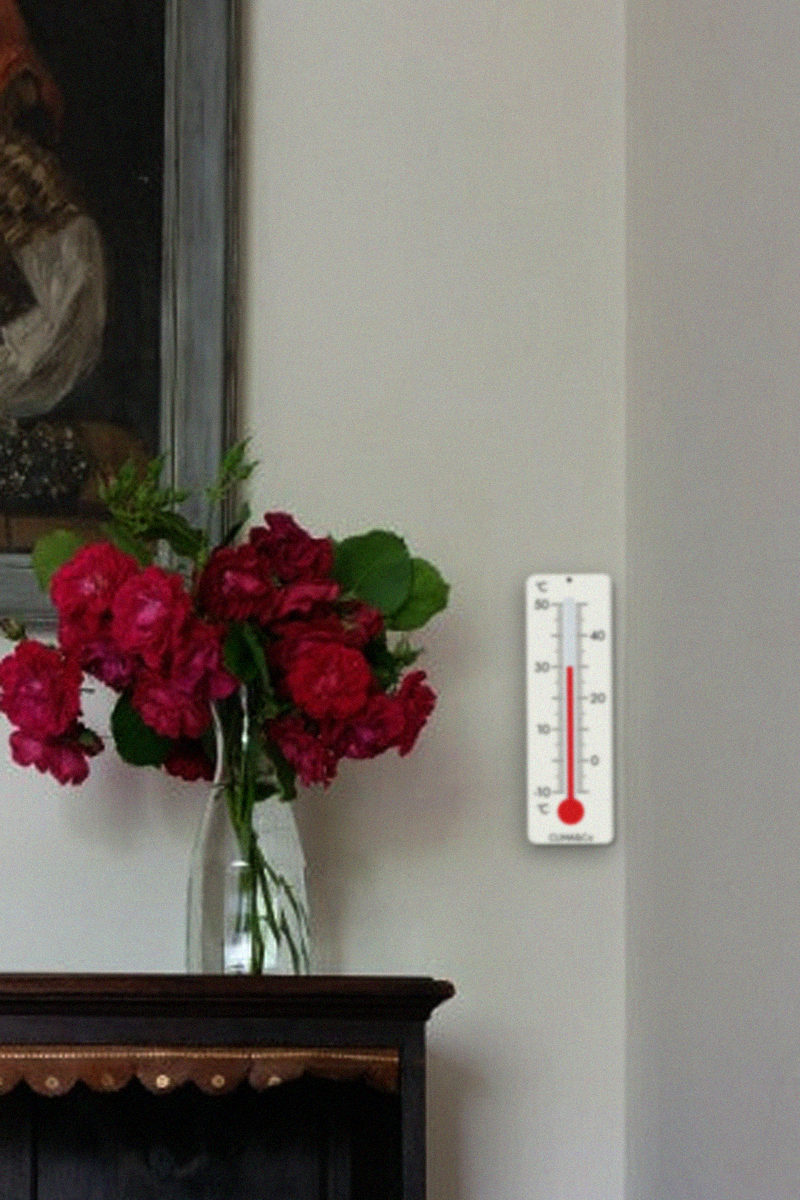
value=30 unit=°C
